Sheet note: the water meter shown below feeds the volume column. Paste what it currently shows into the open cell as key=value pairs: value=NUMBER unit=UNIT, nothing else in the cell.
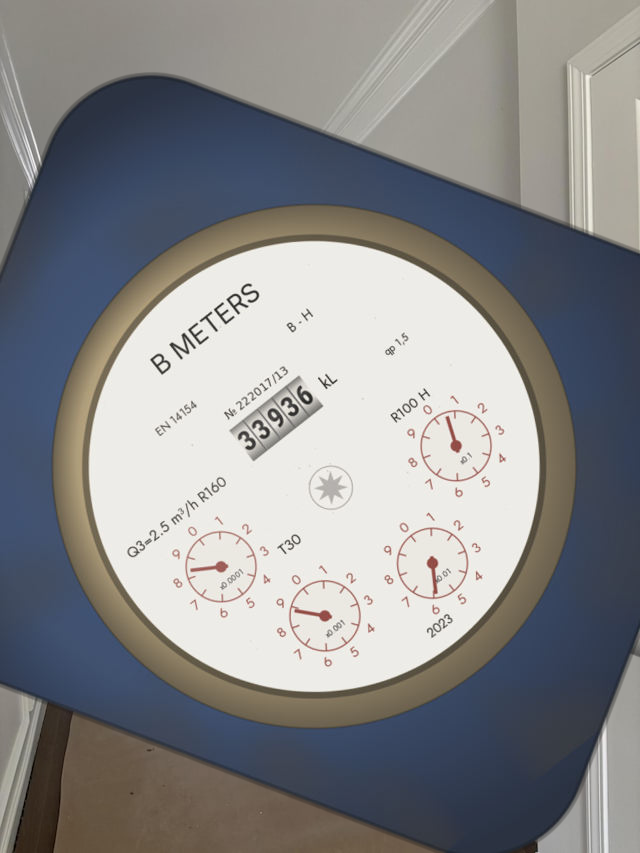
value=33936.0588 unit=kL
